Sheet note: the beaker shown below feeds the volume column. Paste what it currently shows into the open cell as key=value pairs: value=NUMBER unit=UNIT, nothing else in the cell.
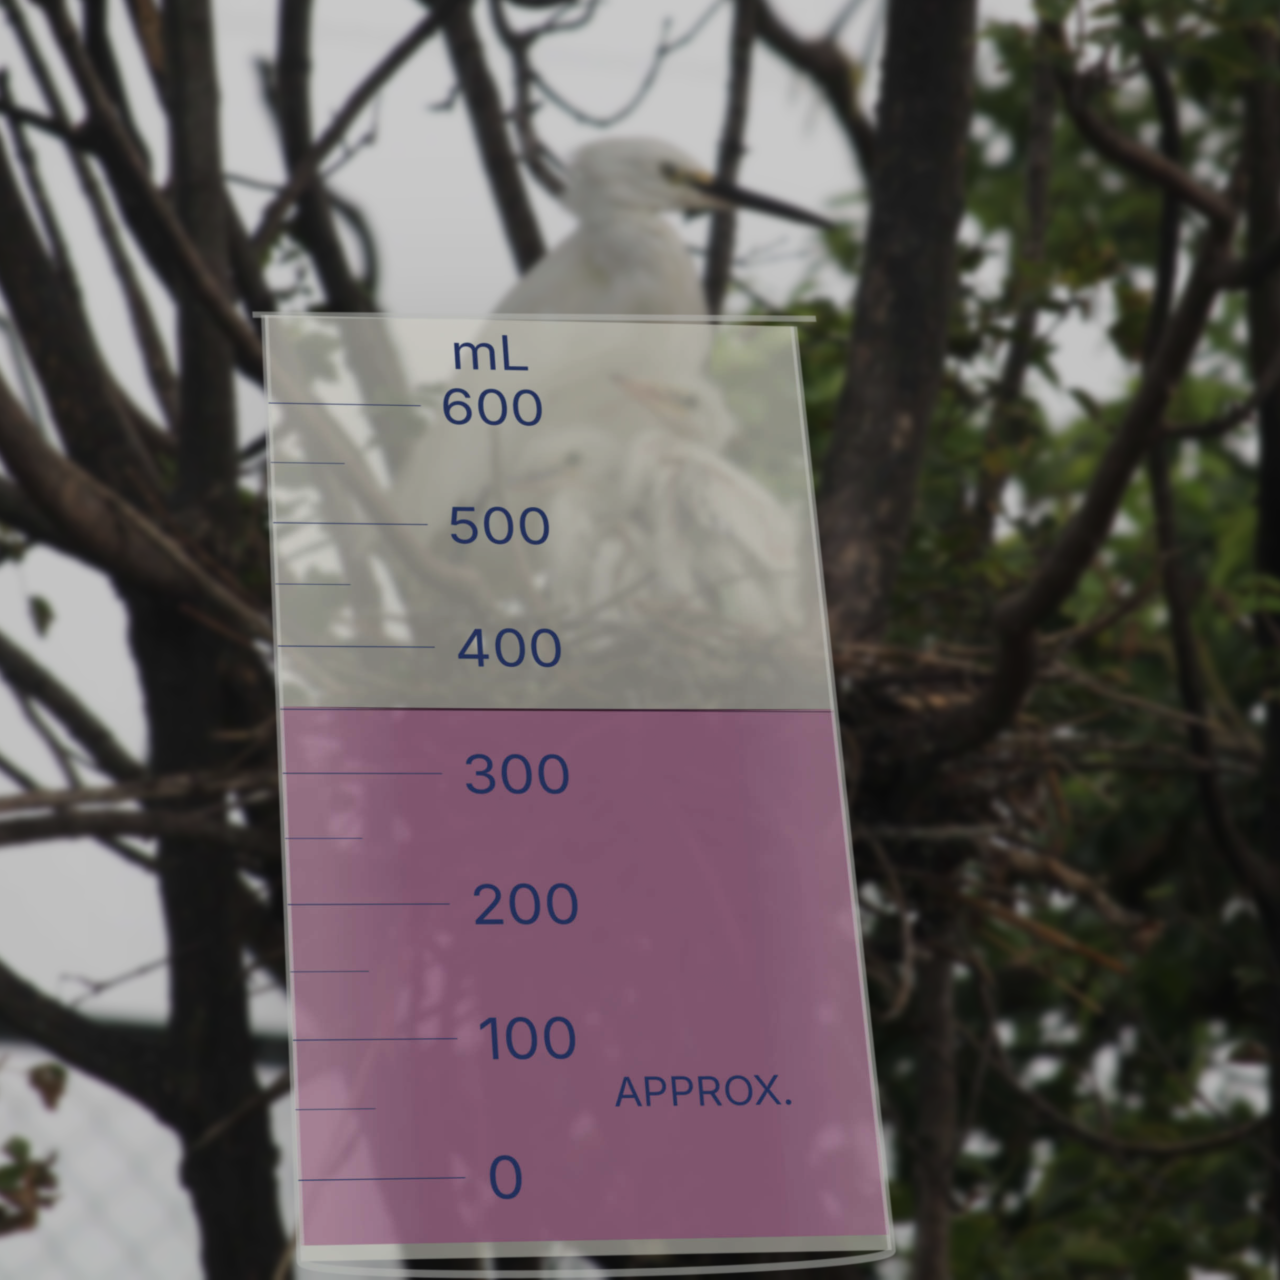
value=350 unit=mL
